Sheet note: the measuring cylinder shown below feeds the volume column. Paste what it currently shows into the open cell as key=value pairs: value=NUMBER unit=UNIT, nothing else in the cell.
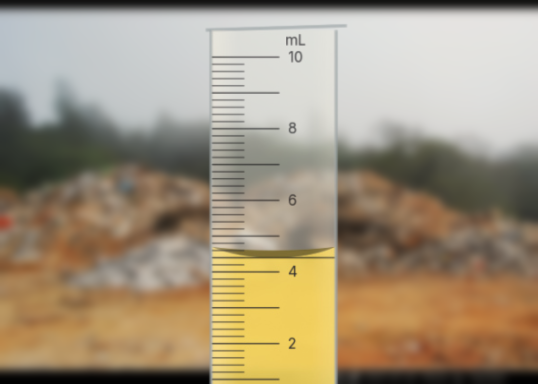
value=4.4 unit=mL
